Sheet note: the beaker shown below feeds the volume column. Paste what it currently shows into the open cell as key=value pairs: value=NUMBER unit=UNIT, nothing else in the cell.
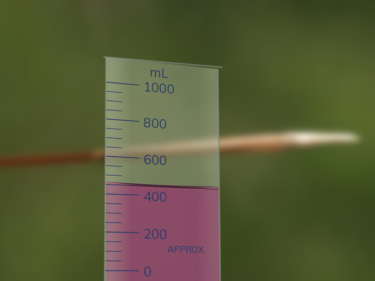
value=450 unit=mL
